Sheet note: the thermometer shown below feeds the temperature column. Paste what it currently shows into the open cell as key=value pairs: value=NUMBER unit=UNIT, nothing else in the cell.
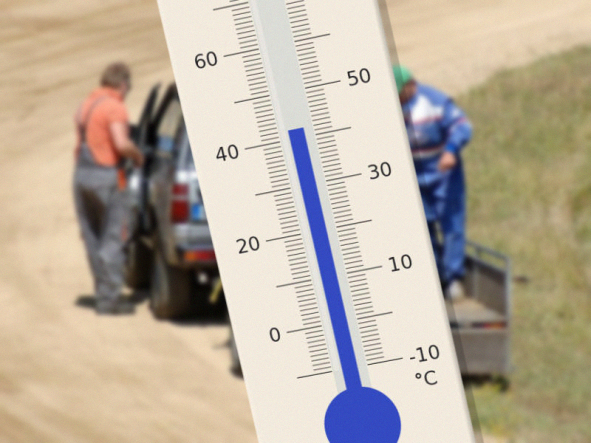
value=42 unit=°C
